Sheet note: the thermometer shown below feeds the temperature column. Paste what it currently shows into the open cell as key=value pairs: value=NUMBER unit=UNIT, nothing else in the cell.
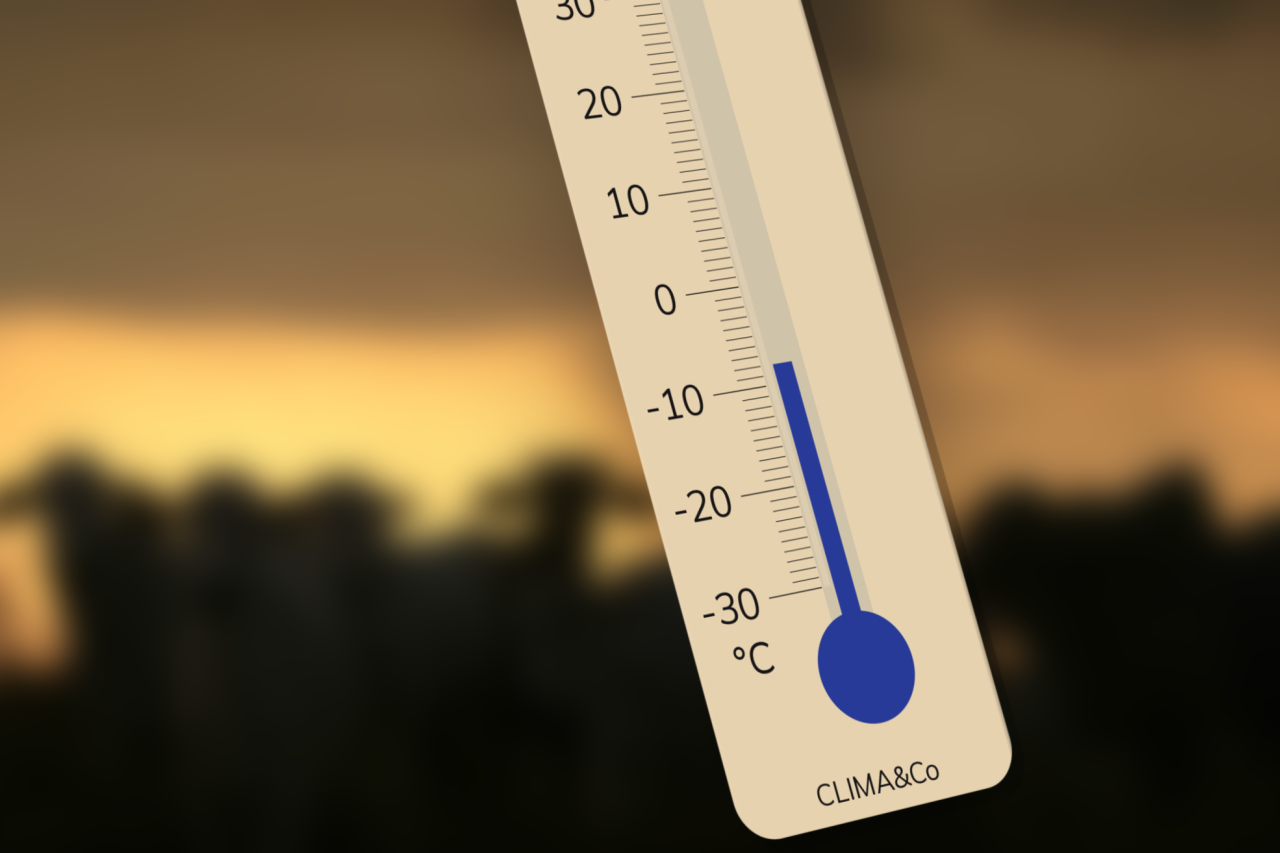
value=-8 unit=°C
